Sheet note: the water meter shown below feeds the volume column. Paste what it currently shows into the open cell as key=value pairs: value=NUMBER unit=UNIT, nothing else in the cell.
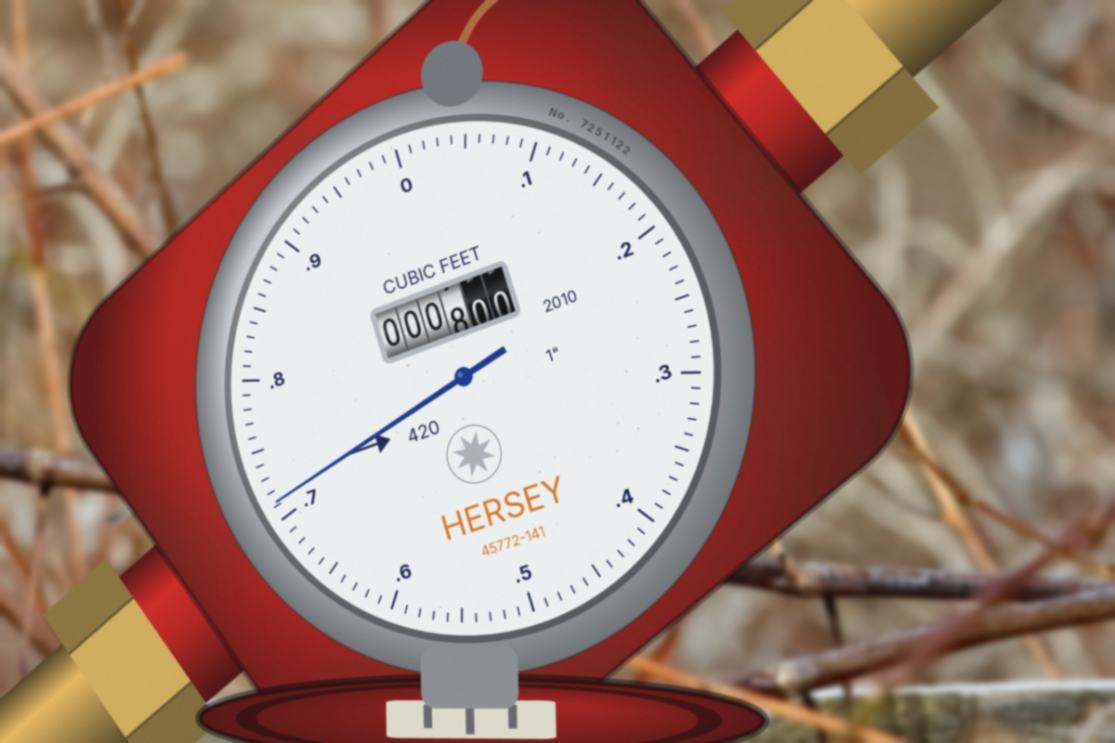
value=799.71 unit=ft³
